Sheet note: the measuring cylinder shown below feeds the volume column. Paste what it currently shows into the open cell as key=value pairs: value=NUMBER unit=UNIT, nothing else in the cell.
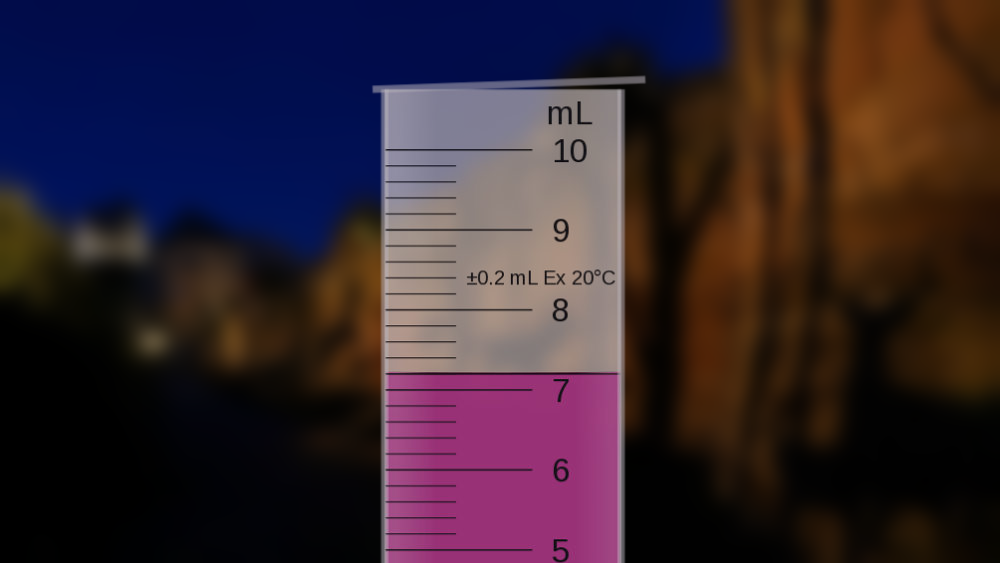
value=7.2 unit=mL
